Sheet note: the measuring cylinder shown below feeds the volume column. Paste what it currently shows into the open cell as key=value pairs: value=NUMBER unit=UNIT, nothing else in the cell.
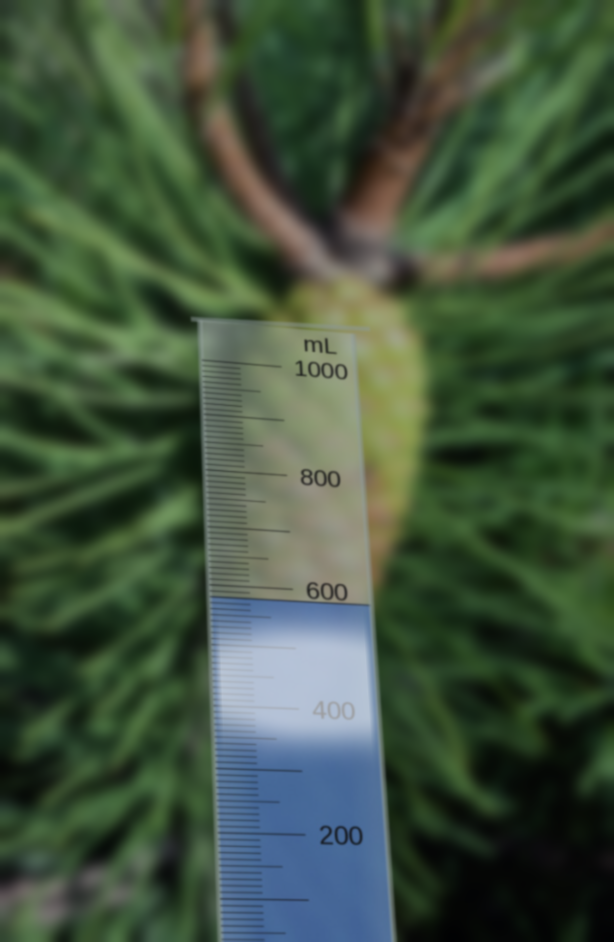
value=580 unit=mL
